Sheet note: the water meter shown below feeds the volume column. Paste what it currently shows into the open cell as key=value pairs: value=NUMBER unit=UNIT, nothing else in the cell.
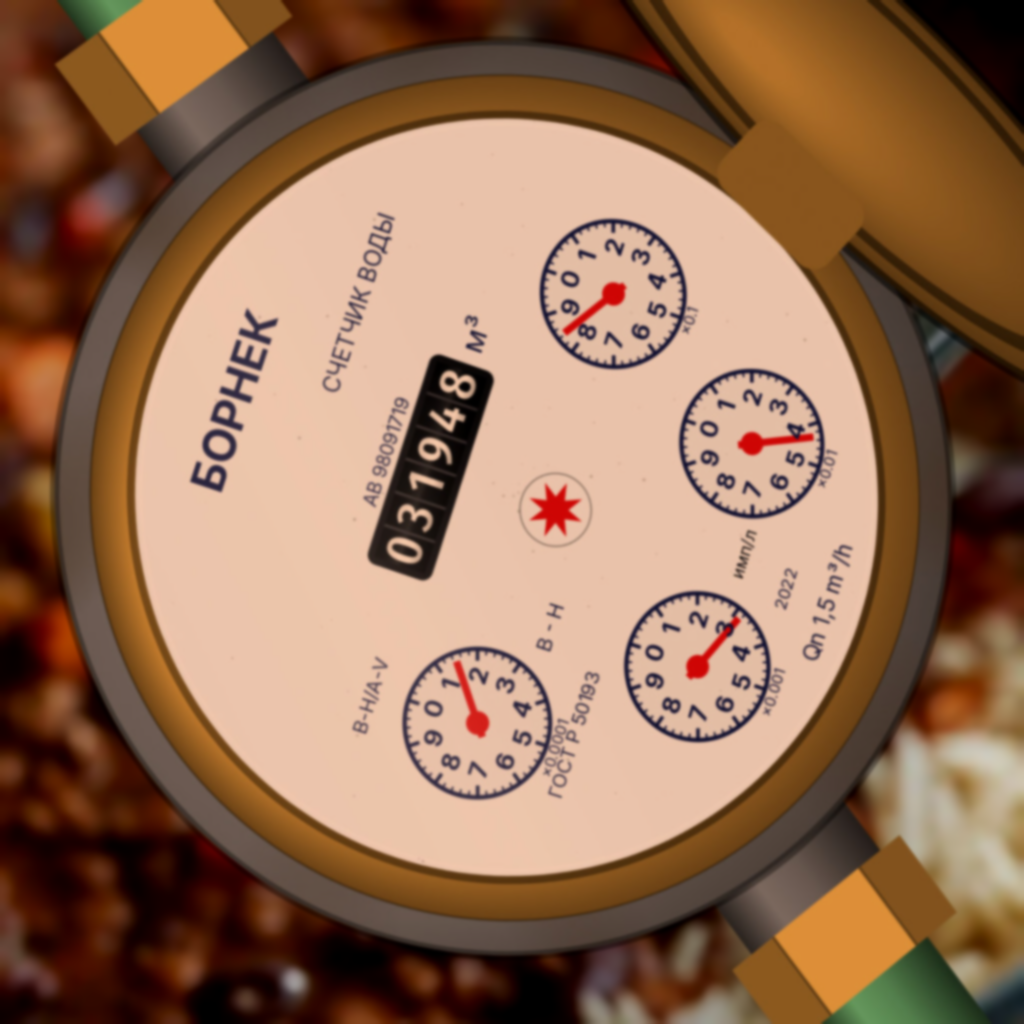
value=31948.8431 unit=m³
